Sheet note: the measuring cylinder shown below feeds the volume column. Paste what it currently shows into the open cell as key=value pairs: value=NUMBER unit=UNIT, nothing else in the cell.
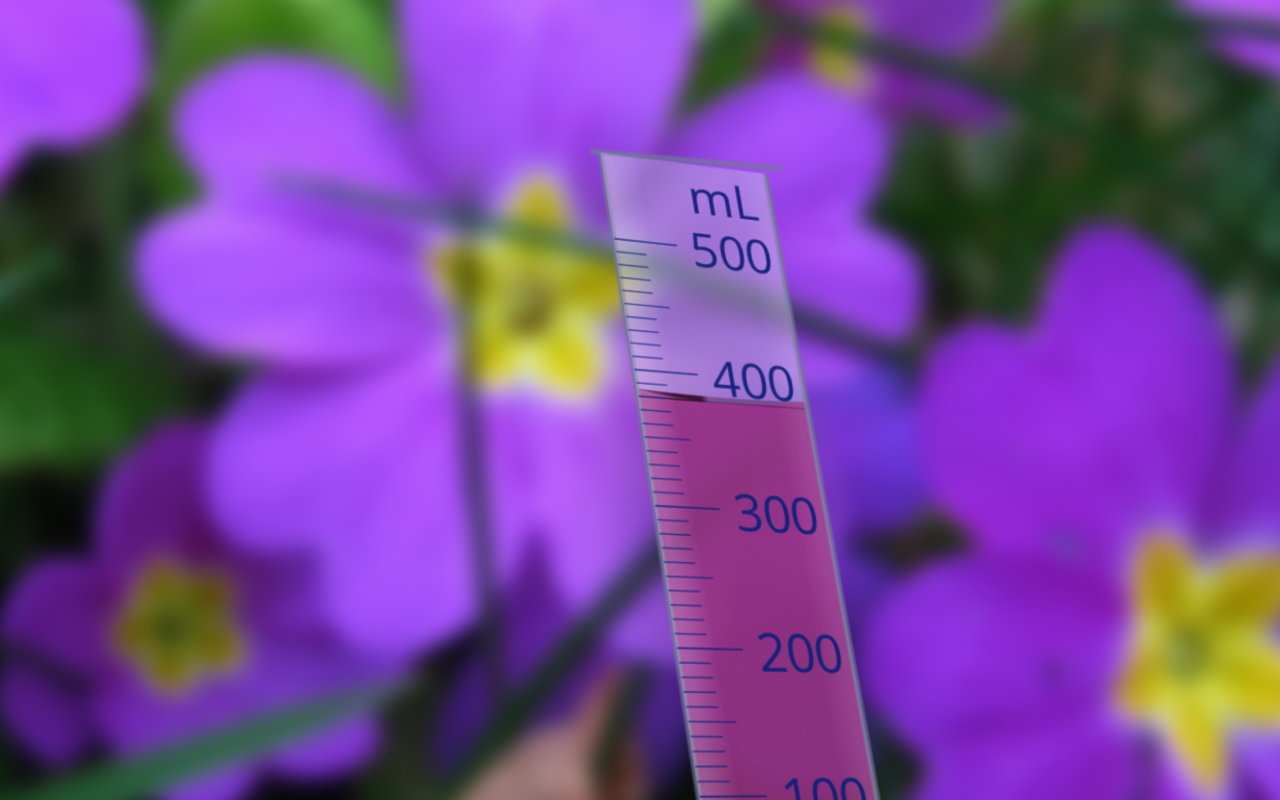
value=380 unit=mL
